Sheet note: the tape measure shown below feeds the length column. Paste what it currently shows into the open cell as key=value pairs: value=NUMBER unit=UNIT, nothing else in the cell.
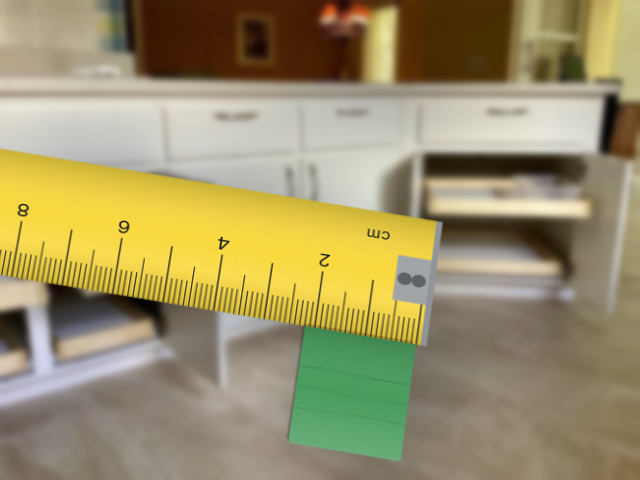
value=2.2 unit=cm
